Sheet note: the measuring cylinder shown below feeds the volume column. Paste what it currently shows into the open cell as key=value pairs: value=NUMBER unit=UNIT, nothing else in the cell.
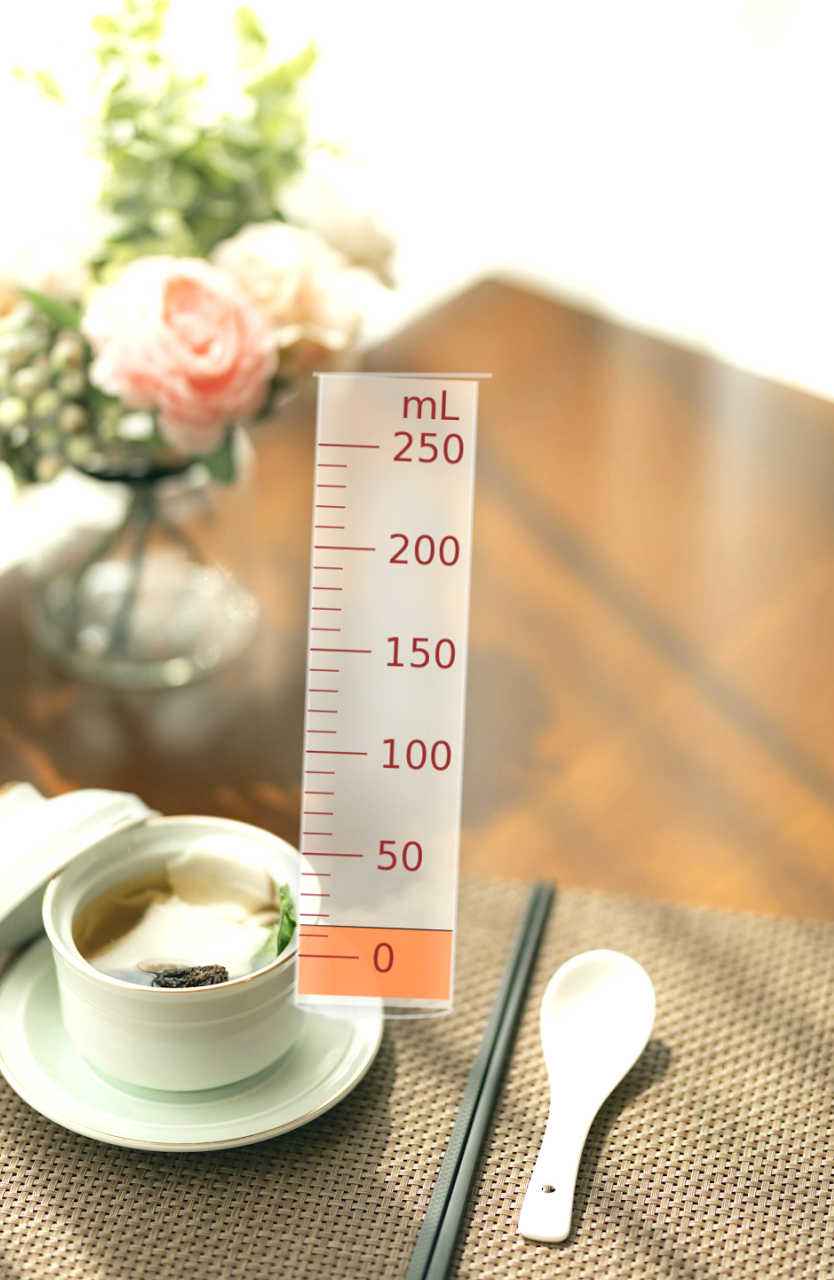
value=15 unit=mL
